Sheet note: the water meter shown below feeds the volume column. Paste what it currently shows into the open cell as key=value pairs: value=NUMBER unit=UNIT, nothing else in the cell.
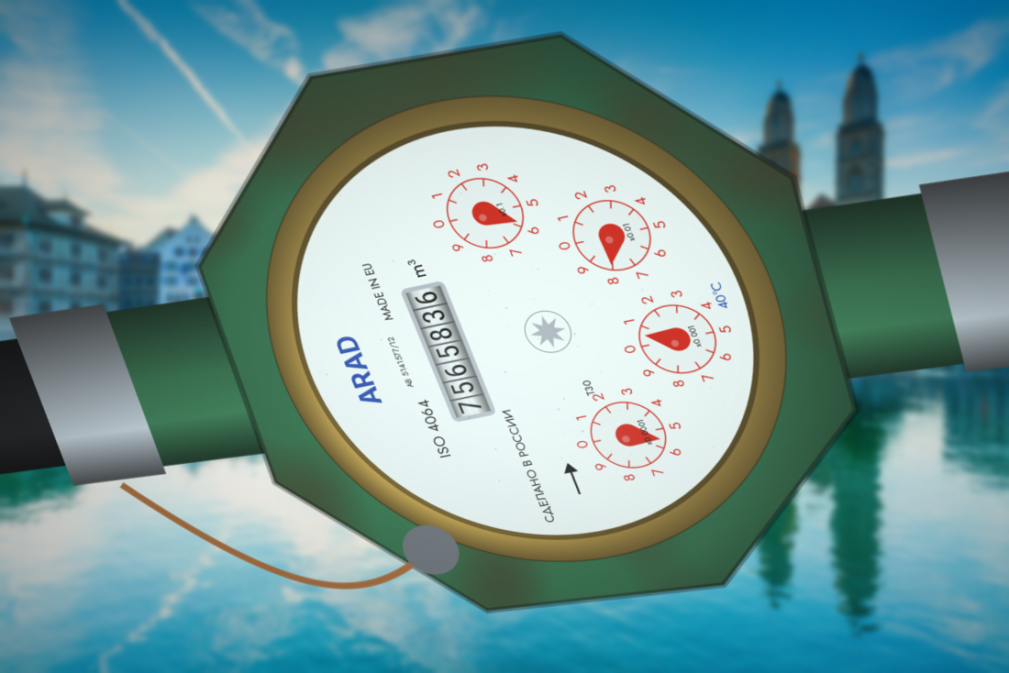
value=7565836.5805 unit=m³
